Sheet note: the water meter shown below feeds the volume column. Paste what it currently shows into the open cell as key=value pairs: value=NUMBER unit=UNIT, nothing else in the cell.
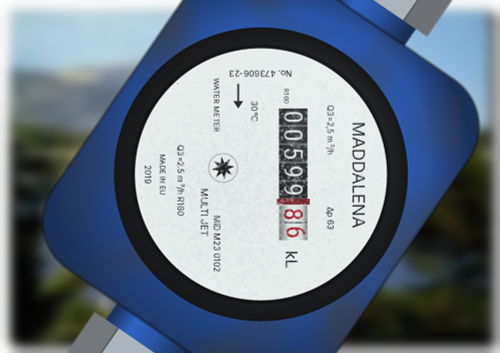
value=599.86 unit=kL
